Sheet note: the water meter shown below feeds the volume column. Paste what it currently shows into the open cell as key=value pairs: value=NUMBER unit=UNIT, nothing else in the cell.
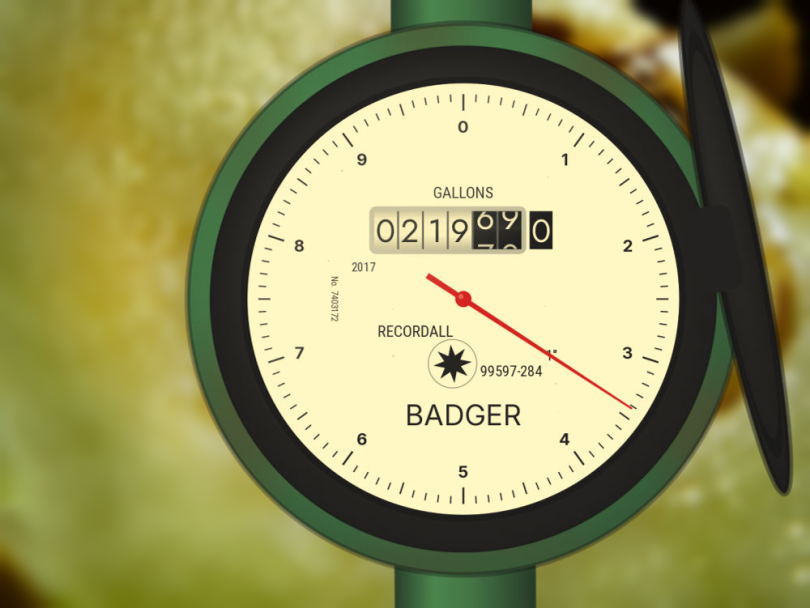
value=219693.4 unit=gal
